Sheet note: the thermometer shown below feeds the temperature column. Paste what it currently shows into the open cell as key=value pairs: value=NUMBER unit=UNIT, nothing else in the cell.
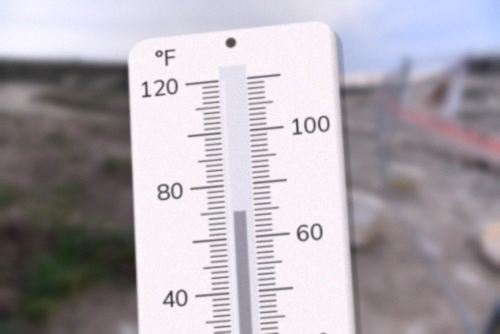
value=70 unit=°F
